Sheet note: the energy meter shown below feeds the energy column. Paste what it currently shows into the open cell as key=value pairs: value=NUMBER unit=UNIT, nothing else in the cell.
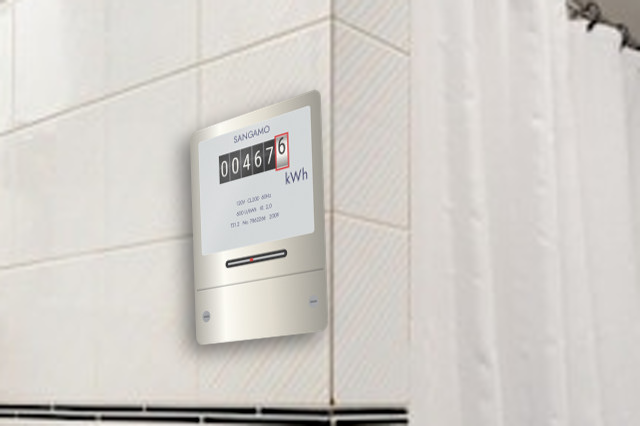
value=467.6 unit=kWh
